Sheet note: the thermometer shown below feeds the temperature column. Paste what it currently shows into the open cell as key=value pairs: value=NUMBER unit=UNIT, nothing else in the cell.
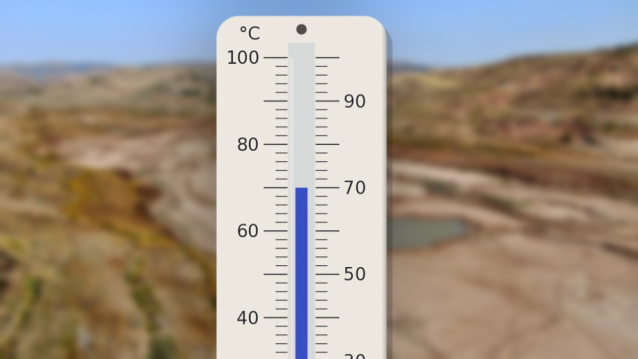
value=70 unit=°C
